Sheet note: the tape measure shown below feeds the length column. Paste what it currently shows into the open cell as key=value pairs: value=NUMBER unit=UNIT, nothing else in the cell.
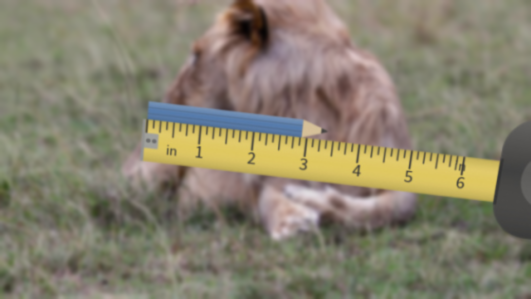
value=3.375 unit=in
